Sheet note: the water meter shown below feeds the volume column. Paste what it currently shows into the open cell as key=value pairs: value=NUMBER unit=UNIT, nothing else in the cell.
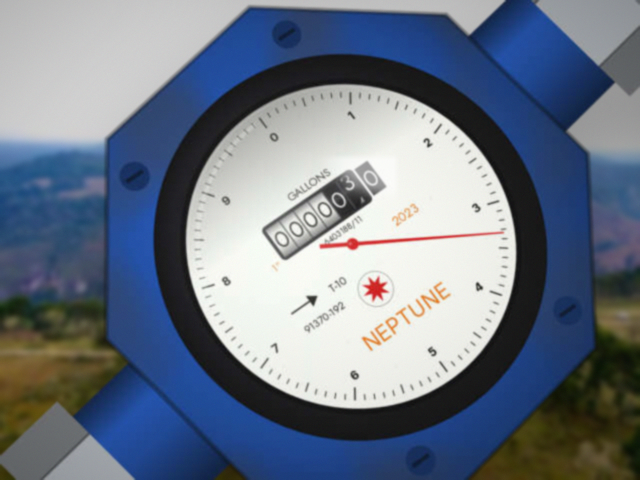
value=33.3 unit=gal
